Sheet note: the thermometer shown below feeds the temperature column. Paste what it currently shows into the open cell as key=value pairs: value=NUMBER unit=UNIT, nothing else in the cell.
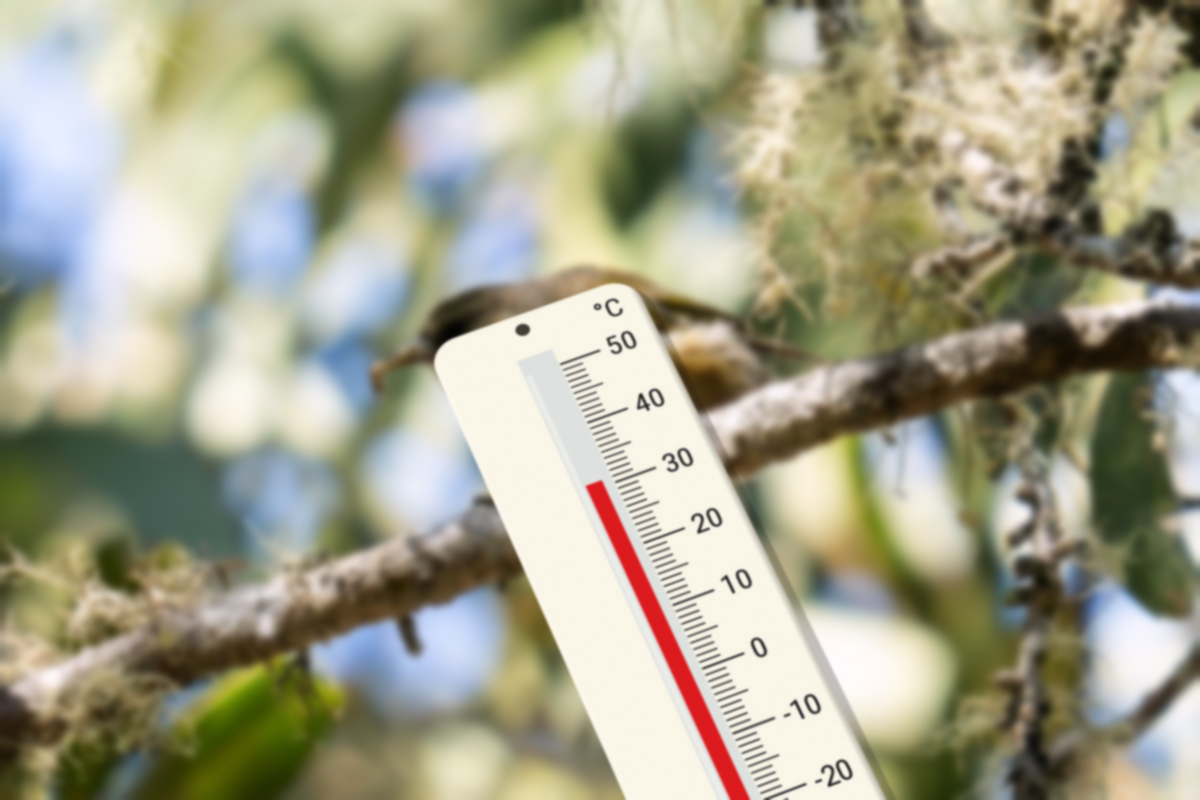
value=31 unit=°C
